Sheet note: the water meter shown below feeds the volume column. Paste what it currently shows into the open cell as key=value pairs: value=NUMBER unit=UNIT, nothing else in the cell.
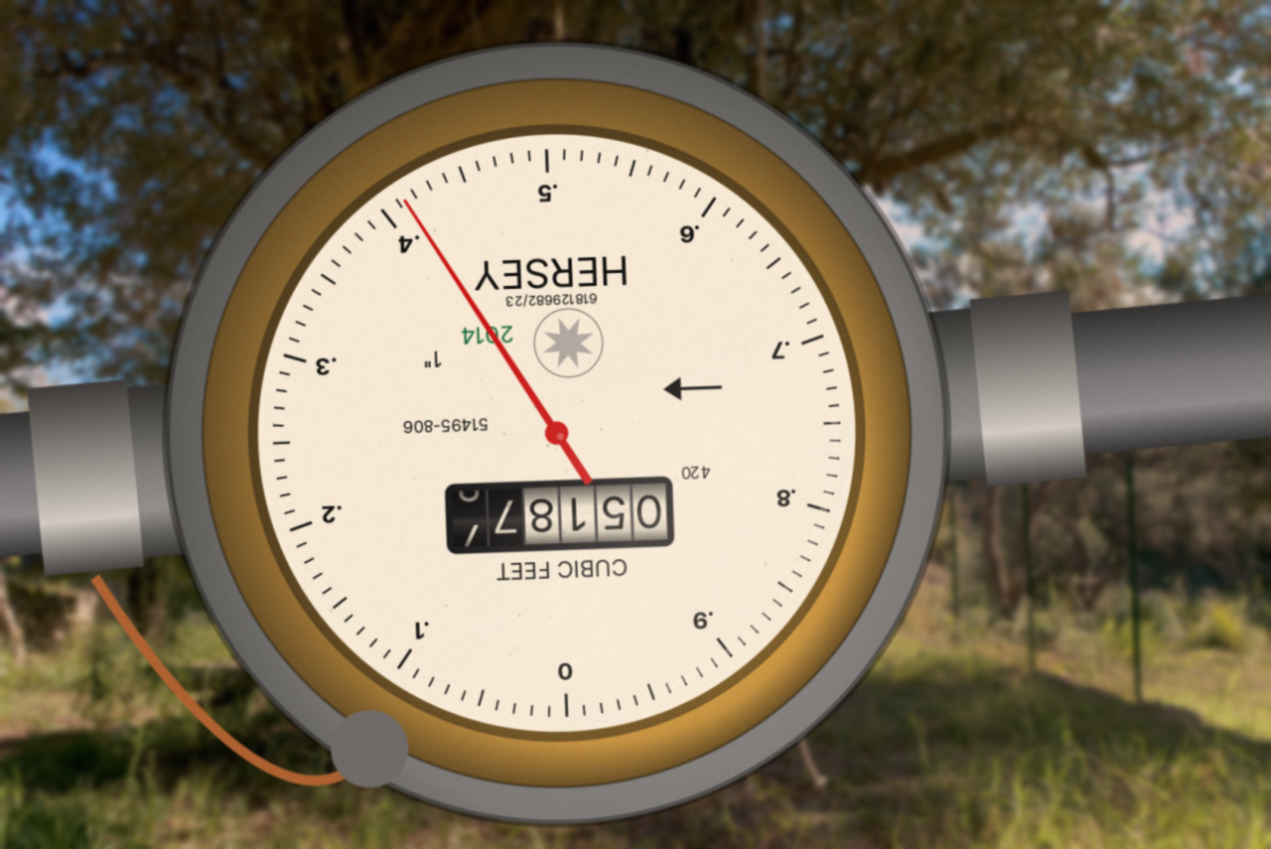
value=51877.41 unit=ft³
